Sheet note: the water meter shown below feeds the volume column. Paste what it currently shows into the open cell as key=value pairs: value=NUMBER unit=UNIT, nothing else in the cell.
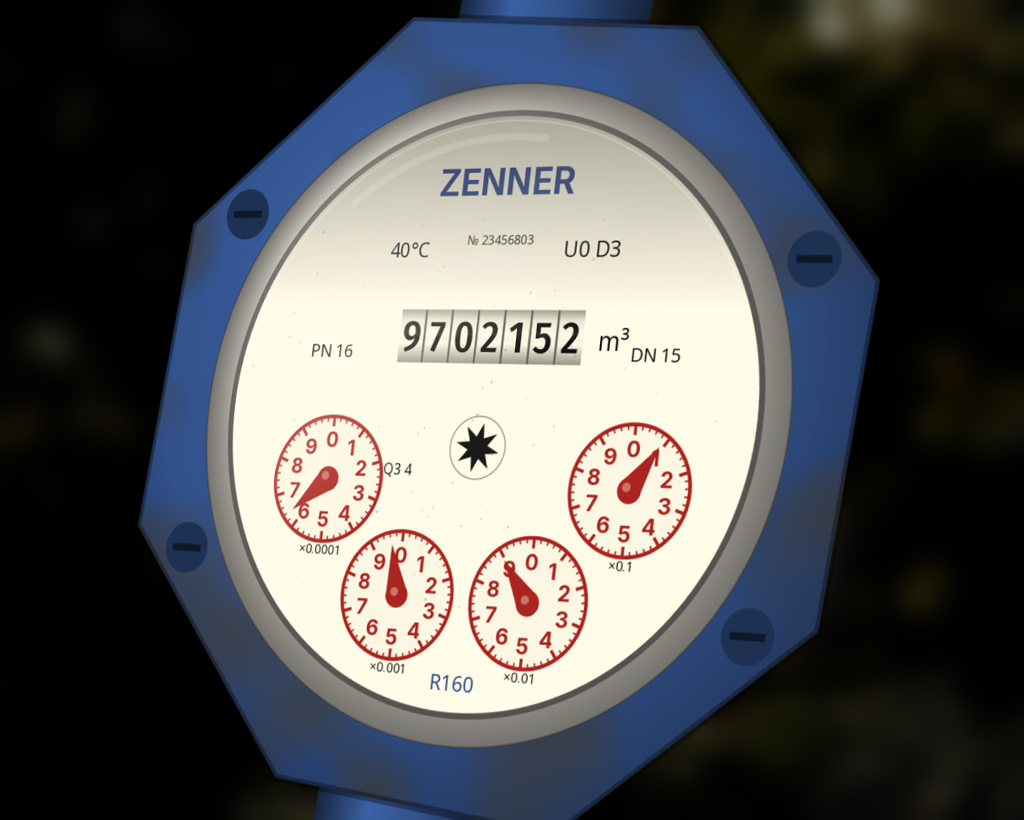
value=9702152.0896 unit=m³
